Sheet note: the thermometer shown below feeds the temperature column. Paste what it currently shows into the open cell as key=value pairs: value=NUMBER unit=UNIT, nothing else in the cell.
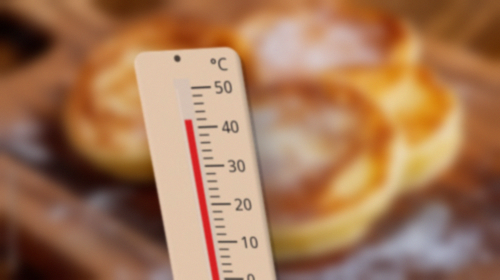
value=42 unit=°C
